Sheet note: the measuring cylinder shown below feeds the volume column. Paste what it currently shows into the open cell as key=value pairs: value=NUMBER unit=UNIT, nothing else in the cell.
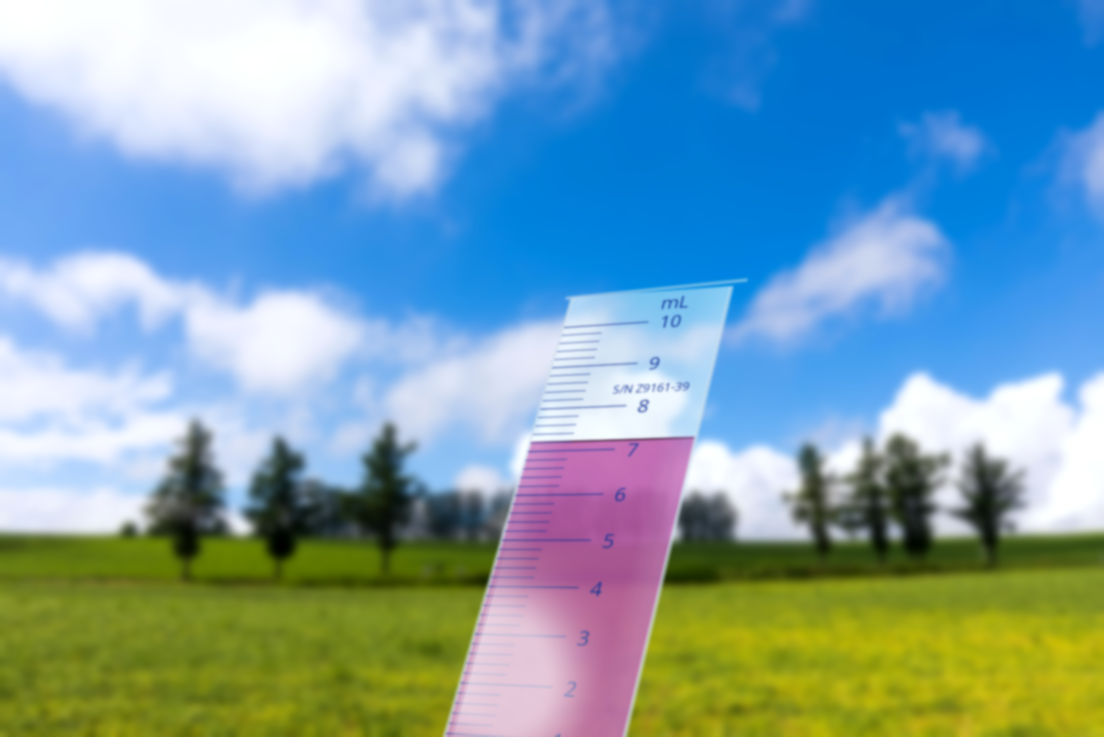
value=7.2 unit=mL
